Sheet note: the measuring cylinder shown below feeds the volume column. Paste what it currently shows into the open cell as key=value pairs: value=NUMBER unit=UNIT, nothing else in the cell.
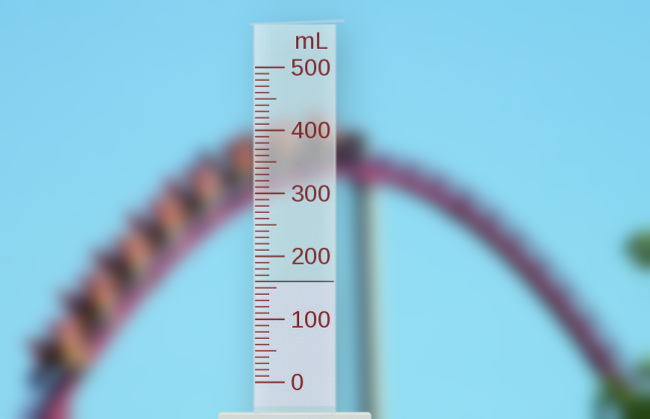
value=160 unit=mL
